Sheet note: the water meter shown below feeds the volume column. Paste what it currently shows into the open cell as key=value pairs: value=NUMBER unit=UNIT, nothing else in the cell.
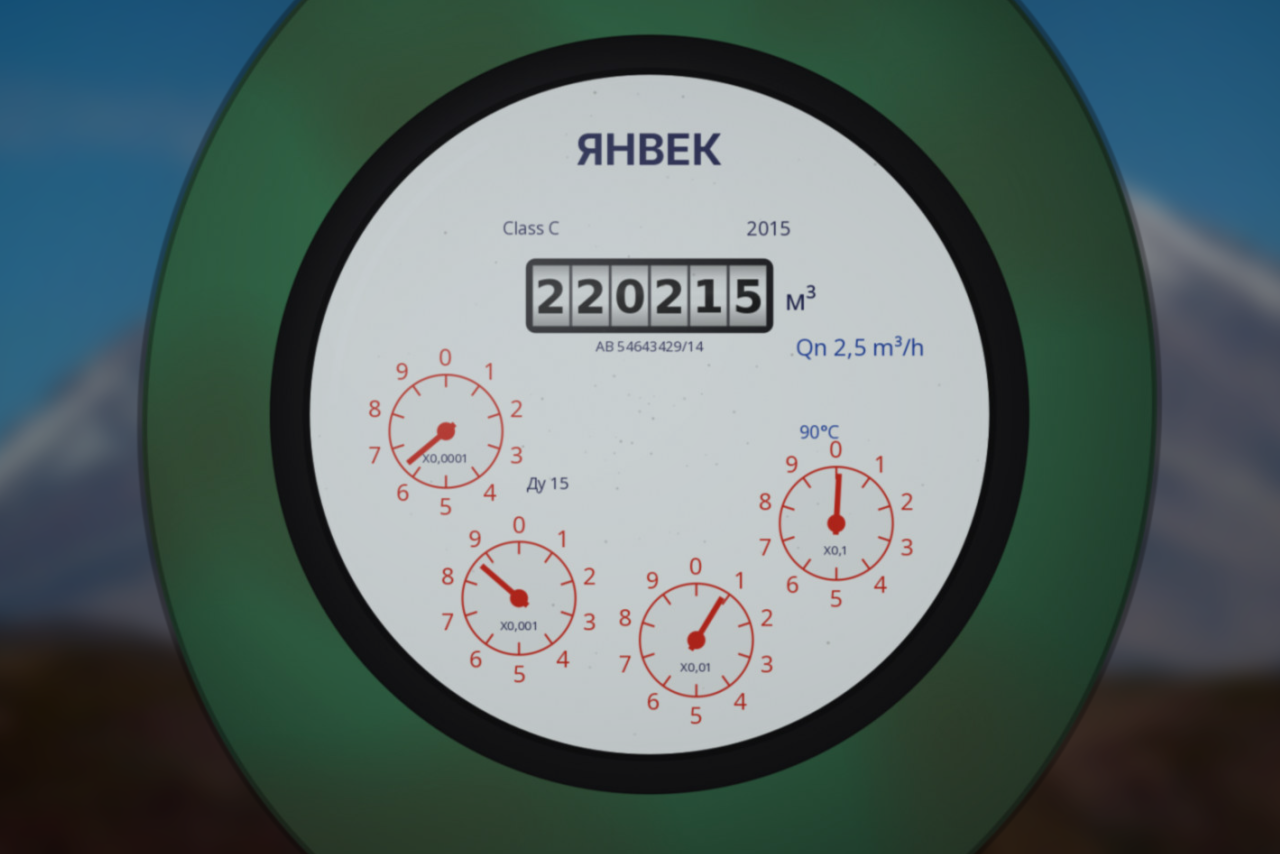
value=220215.0086 unit=m³
